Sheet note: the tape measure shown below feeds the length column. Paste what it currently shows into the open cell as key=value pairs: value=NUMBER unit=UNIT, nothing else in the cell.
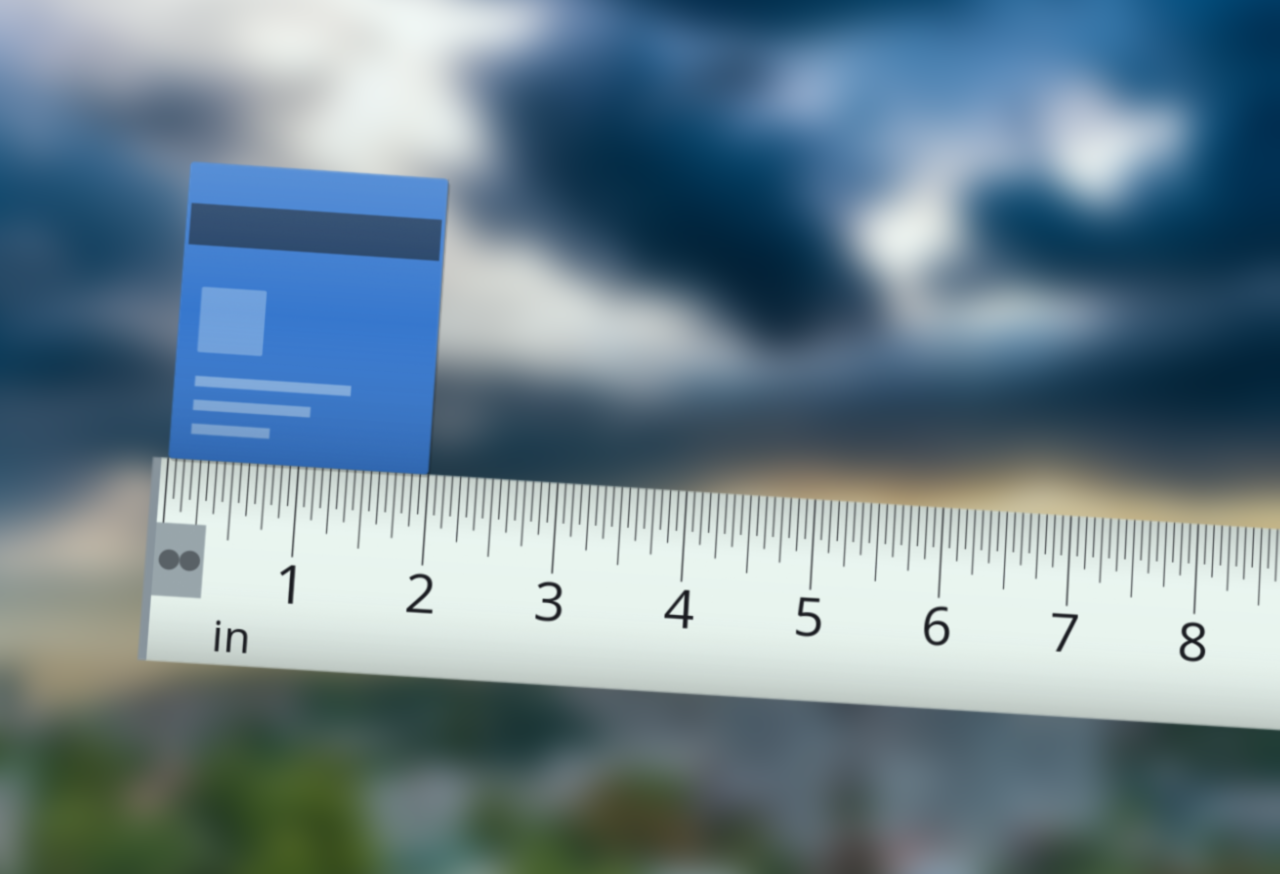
value=2 unit=in
